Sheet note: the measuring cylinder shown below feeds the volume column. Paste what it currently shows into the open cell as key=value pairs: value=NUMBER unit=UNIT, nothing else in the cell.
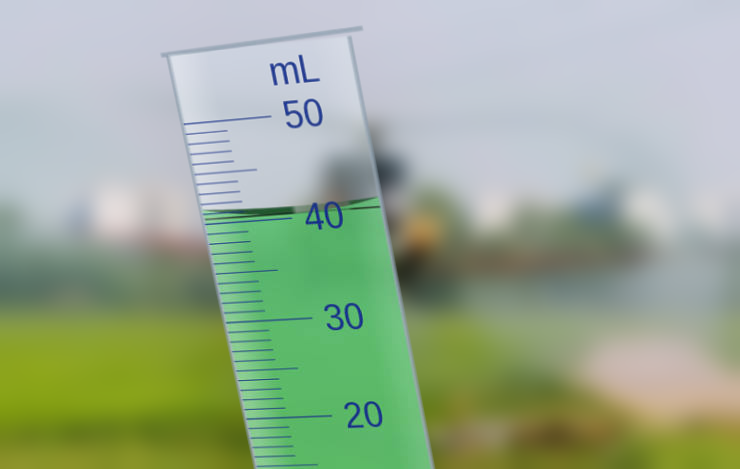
value=40.5 unit=mL
